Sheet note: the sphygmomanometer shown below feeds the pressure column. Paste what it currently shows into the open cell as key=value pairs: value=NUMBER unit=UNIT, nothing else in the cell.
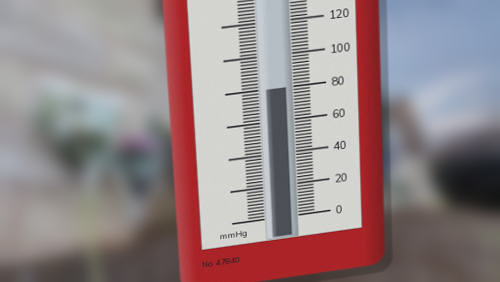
value=80 unit=mmHg
